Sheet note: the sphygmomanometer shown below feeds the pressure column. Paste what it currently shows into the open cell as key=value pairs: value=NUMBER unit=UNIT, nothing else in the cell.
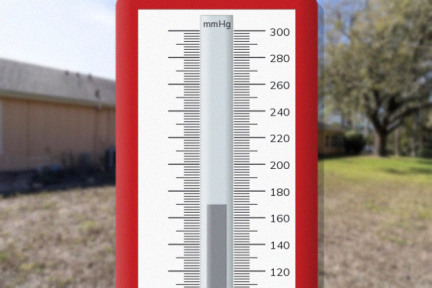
value=170 unit=mmHg
